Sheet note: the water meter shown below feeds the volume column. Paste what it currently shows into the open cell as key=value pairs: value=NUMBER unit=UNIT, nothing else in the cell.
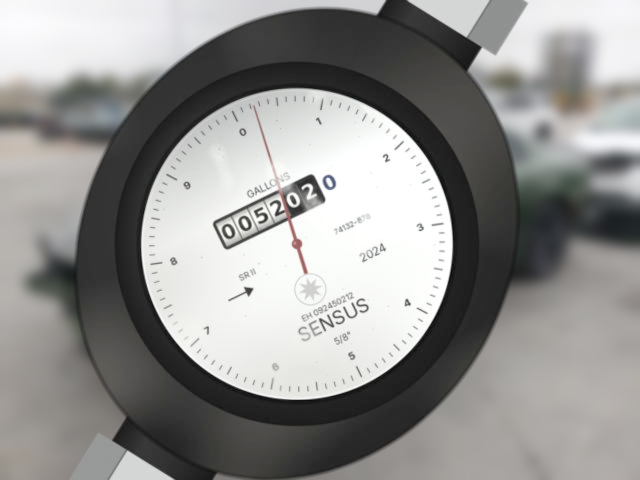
value=52020.2 unit=gal
